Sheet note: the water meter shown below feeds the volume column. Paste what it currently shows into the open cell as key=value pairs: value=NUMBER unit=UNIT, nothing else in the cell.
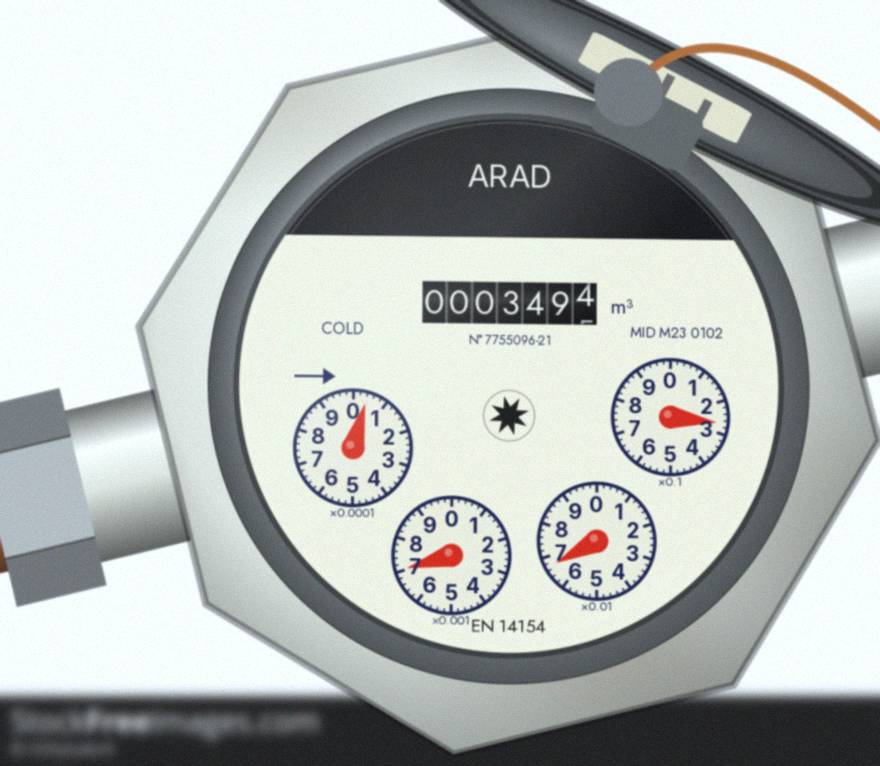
value=3494.2670 unit=m³
